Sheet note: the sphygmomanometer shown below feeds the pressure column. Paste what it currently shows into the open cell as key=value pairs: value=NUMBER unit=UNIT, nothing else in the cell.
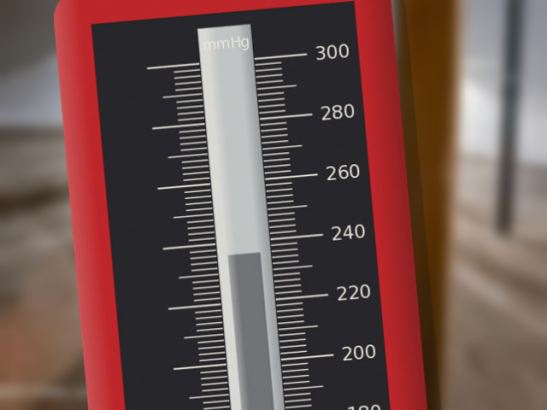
value=236 unit=mmHg
